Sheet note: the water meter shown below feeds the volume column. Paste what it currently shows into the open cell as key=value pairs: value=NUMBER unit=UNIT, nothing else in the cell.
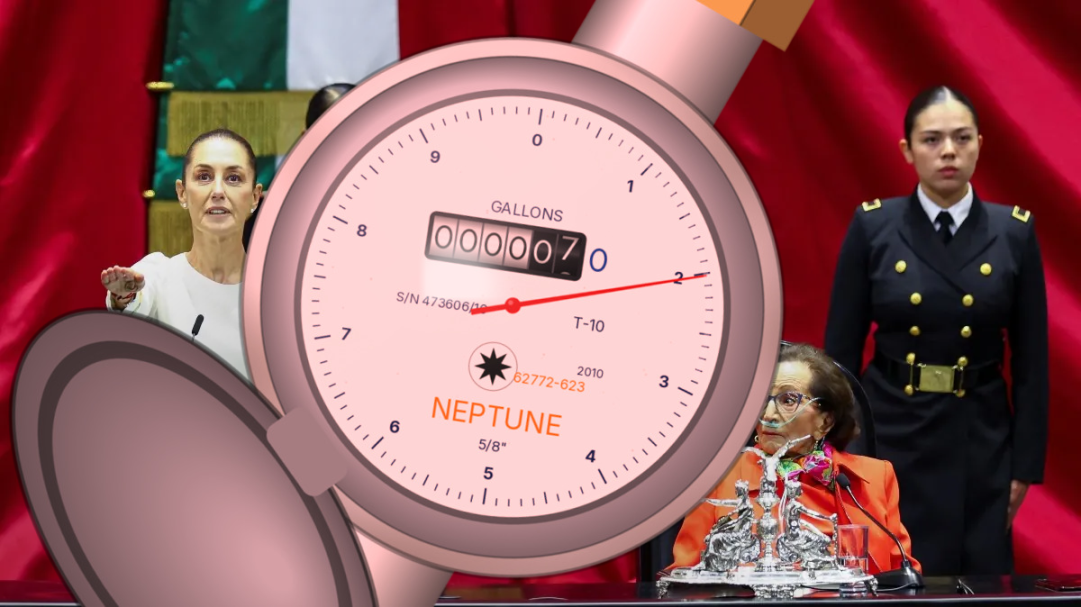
value=72.0 unit=gal
